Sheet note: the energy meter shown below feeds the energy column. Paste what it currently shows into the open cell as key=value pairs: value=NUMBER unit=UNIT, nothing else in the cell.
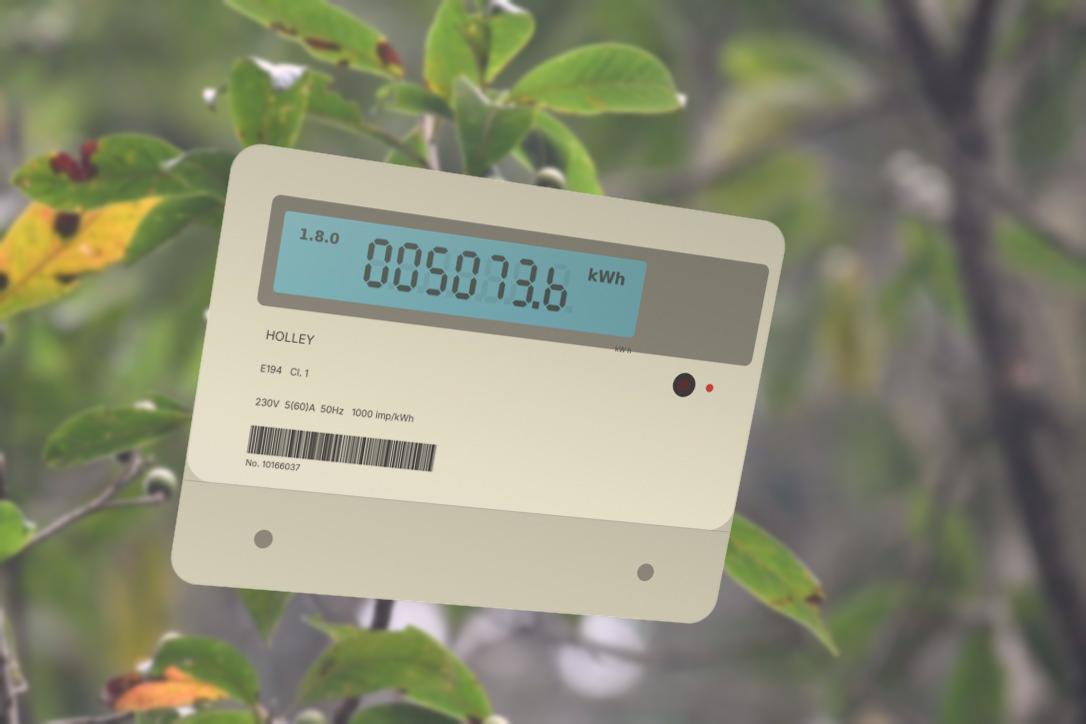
value=5073.6 unit=kWh
